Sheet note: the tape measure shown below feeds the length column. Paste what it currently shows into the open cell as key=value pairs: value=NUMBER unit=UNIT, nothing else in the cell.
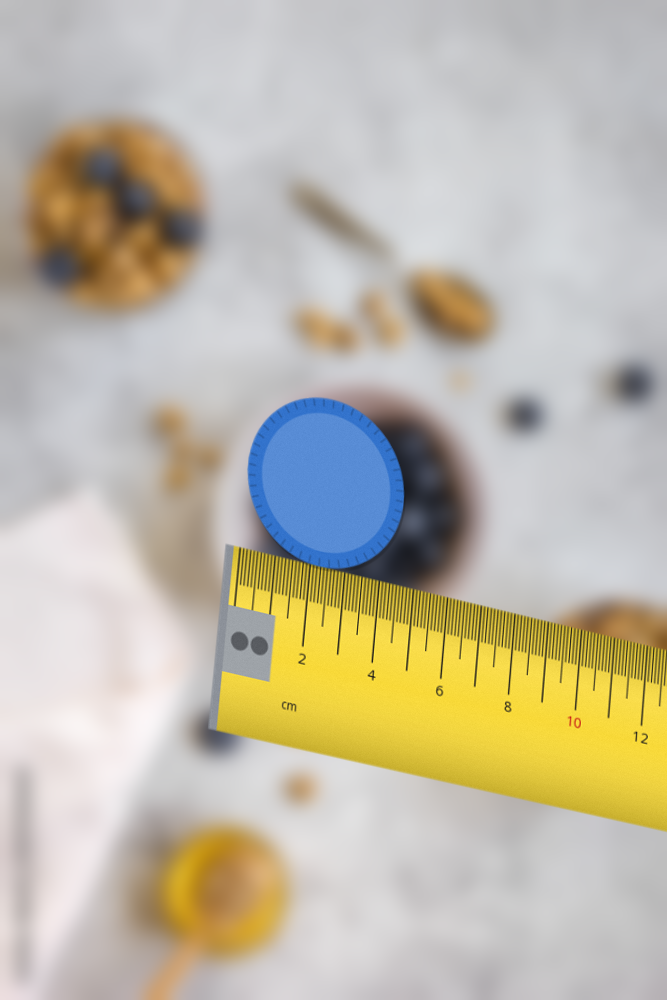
value=4.5 unit=cm
